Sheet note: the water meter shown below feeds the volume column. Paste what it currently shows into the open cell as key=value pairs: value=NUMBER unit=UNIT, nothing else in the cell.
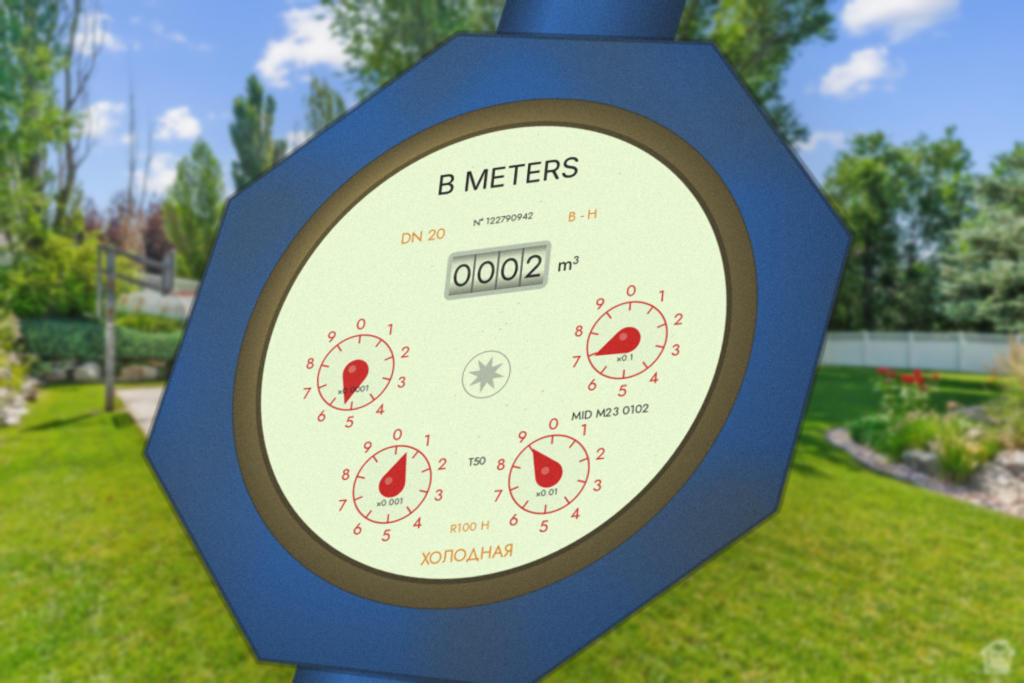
value=2.6905 unit=m³
